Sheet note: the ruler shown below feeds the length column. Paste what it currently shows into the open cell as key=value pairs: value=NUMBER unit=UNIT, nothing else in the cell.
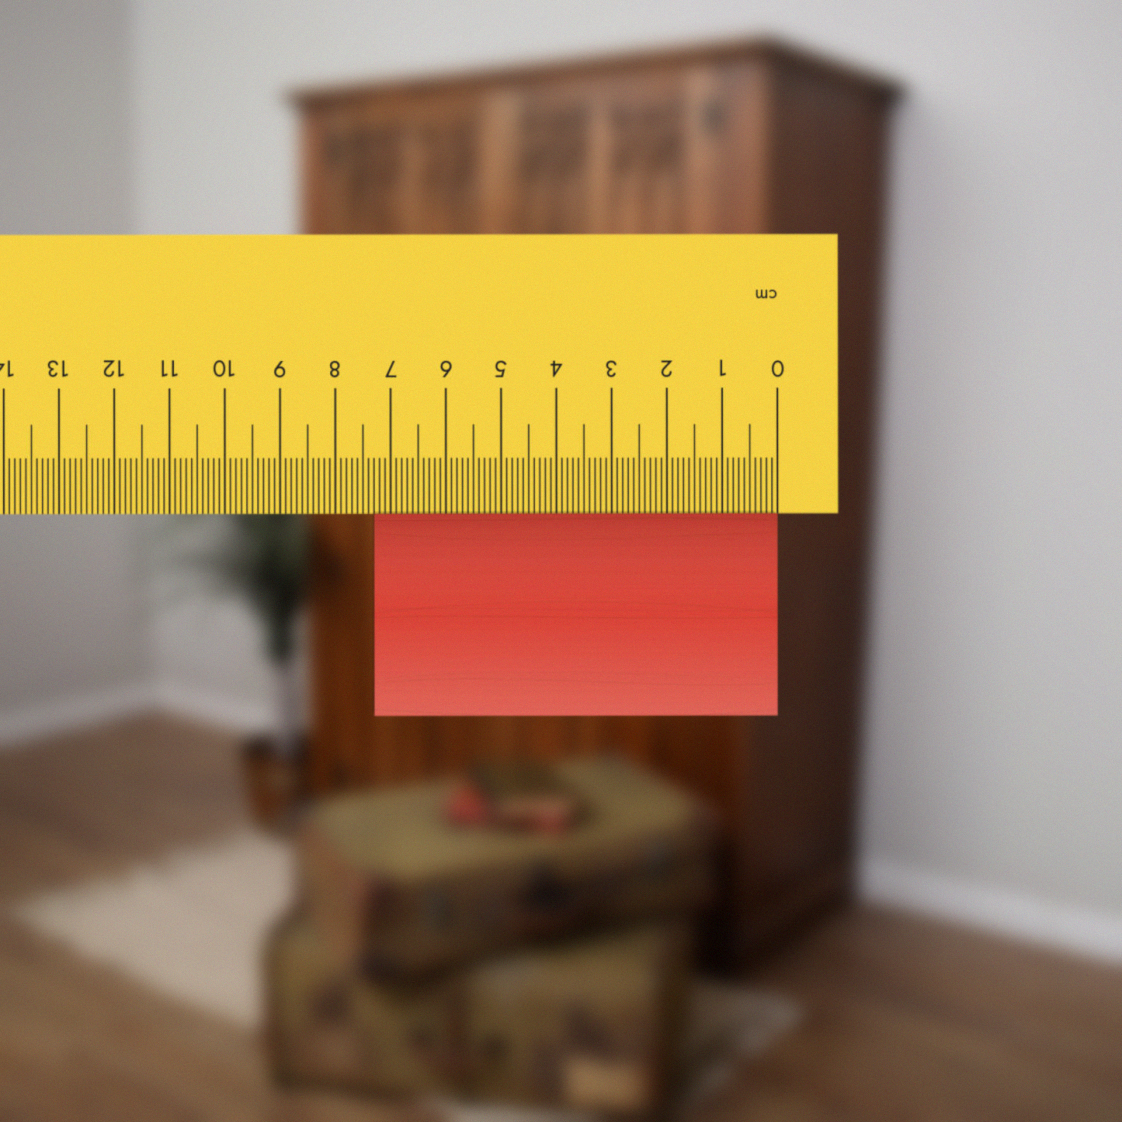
value=7.3 unit=cm
